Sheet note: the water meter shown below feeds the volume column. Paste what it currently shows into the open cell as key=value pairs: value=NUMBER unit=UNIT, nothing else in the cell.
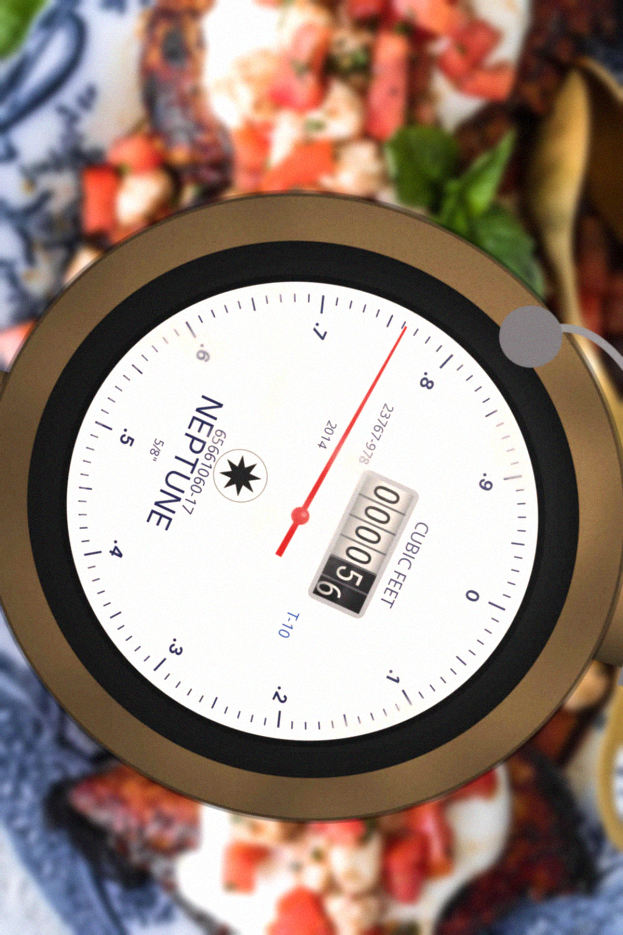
value=55.76 unit=ft³
